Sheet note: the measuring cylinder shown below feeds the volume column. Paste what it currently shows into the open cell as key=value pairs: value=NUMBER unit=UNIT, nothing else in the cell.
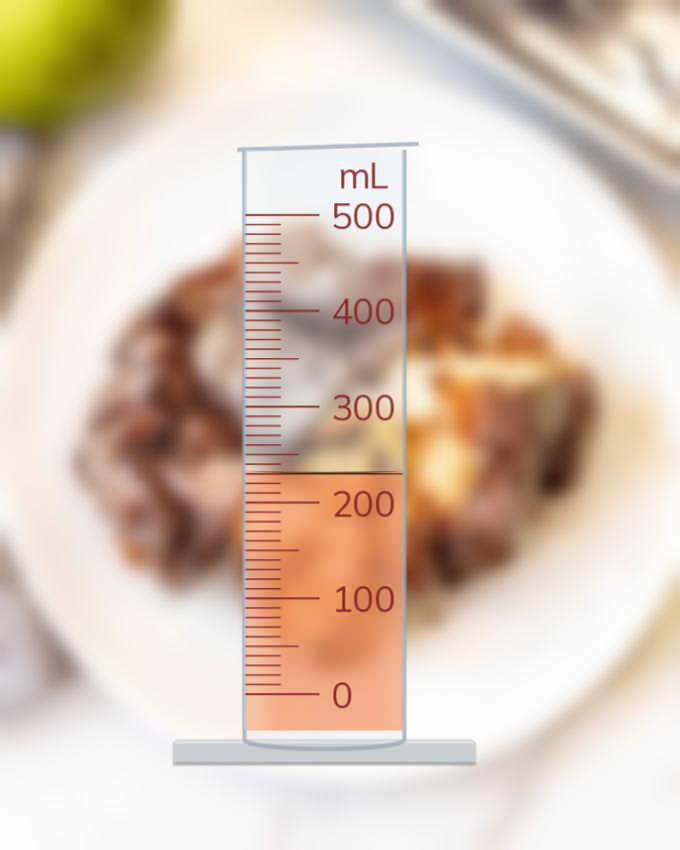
value=230 unit=mL
